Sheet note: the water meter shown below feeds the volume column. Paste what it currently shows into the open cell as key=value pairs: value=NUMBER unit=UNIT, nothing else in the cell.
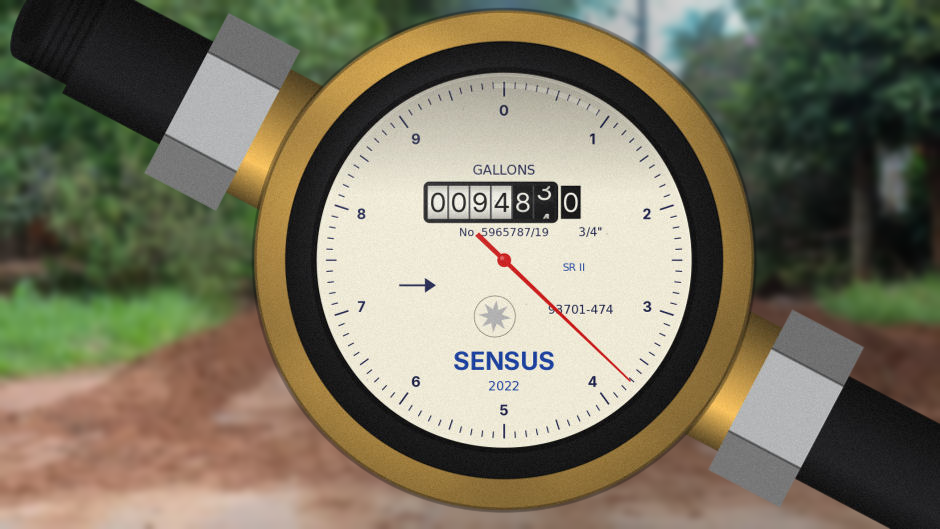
value=94833.7 unit=gal
